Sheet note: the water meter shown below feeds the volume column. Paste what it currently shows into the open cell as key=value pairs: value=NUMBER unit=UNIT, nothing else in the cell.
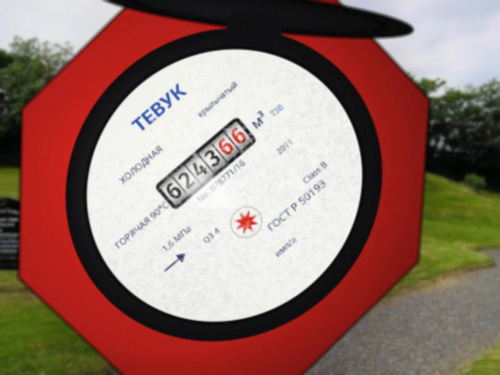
value=6243.66 unit=m³
